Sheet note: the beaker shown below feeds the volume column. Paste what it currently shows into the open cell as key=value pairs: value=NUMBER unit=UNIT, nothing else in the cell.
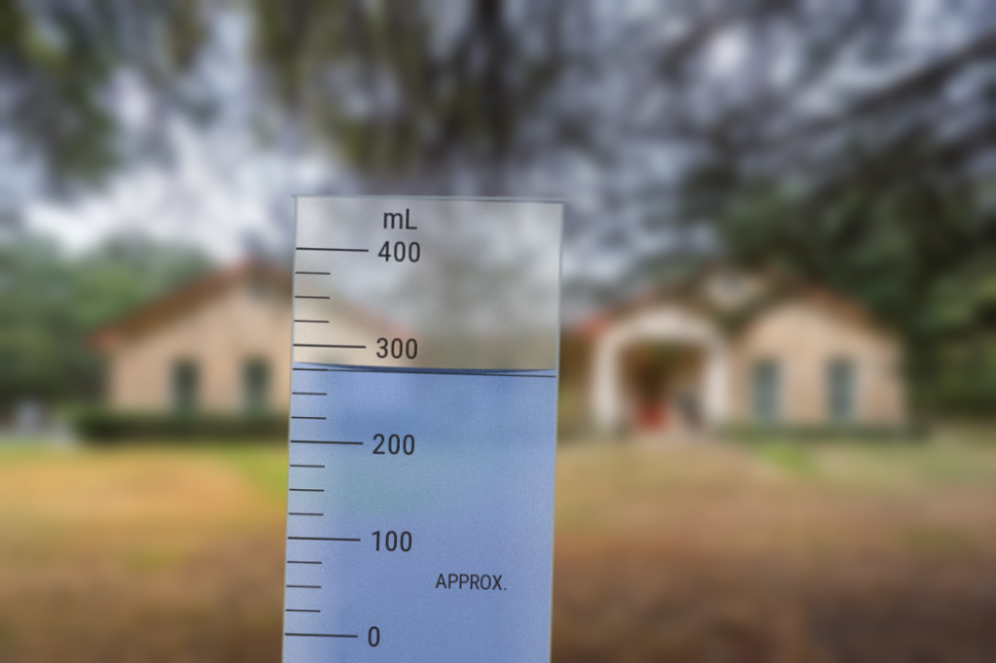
value=275 unit=mL
